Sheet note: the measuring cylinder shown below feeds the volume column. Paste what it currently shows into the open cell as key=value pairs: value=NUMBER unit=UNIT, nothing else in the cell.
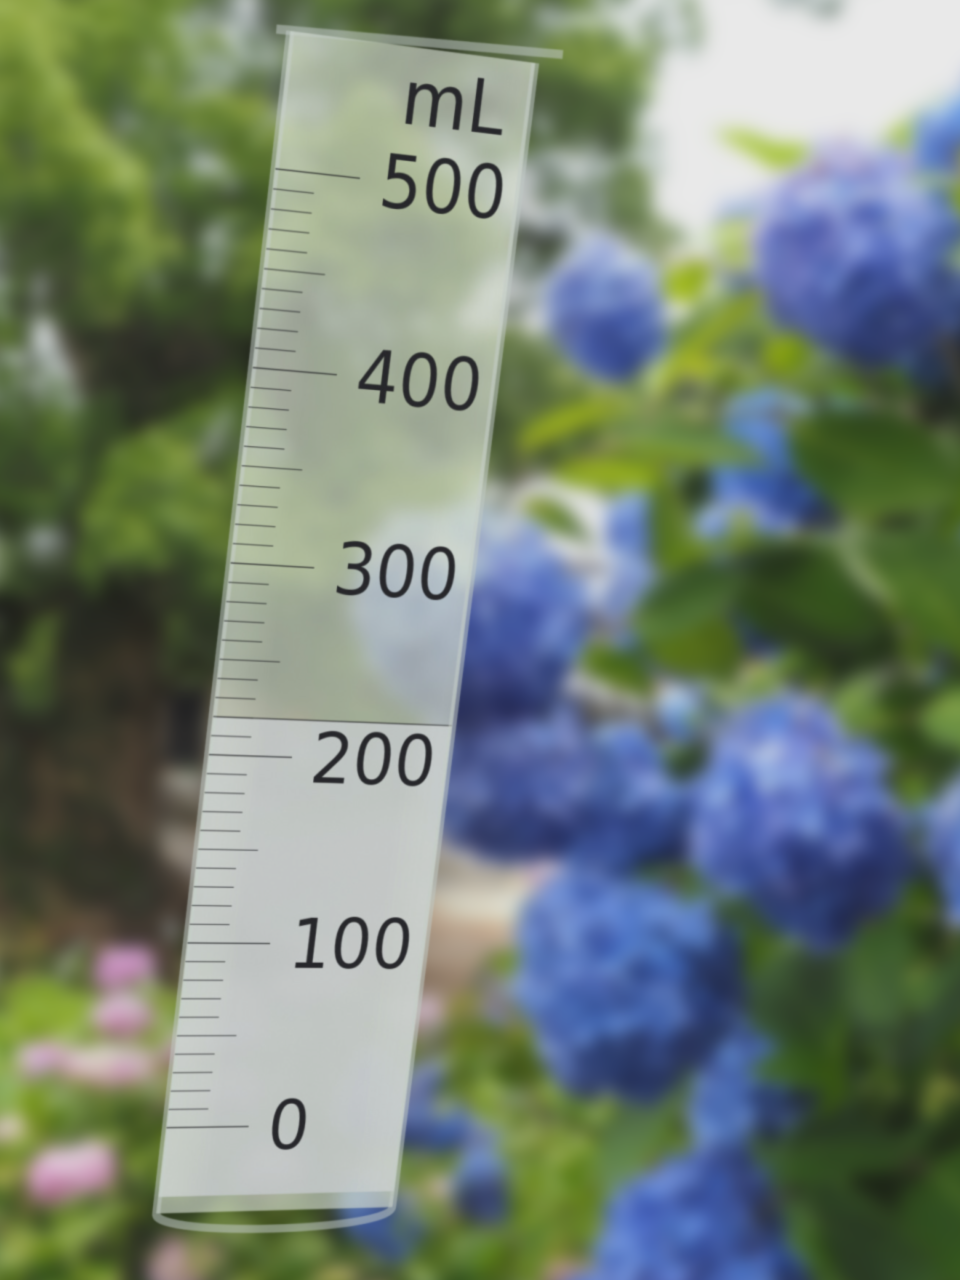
value=220 unit=mL
